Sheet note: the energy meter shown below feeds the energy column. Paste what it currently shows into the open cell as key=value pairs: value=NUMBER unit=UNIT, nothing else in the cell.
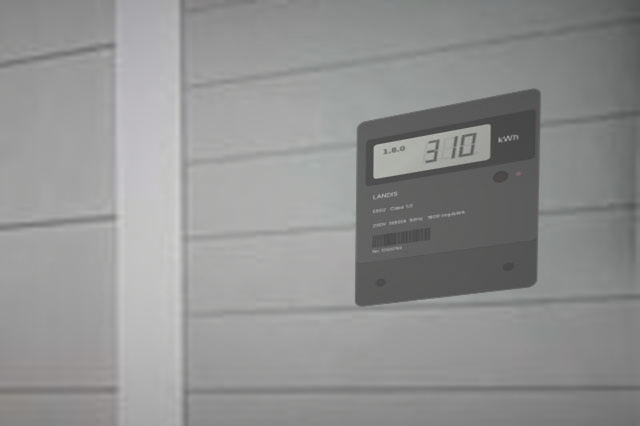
value=310 unit=kWh
